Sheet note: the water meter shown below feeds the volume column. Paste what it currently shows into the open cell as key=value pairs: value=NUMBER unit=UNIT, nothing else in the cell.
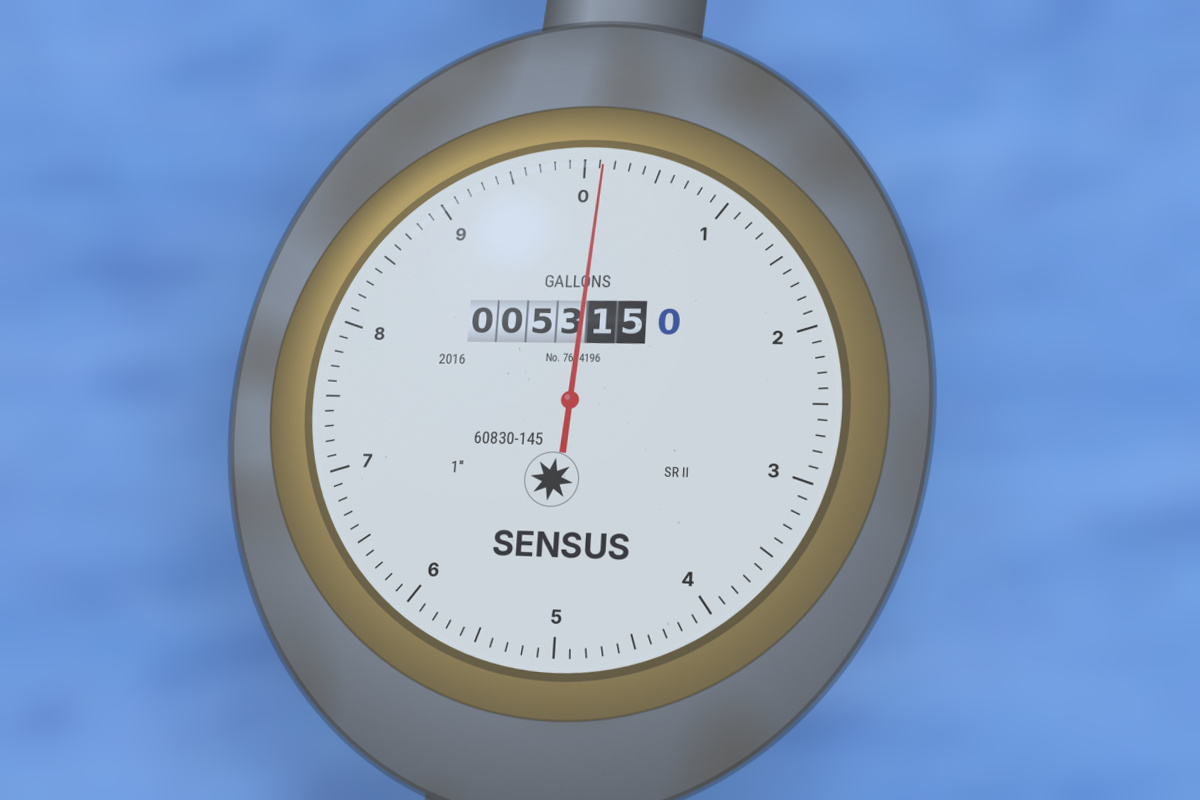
value=53150.1 unit=gal
